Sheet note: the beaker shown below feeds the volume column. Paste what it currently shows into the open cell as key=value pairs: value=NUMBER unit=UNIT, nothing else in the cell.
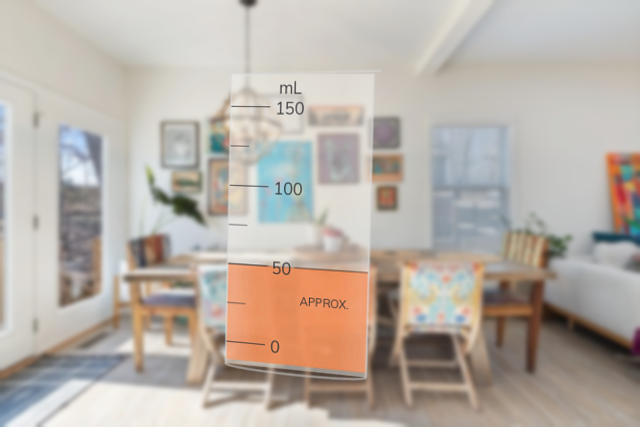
value=50 unit=mL
